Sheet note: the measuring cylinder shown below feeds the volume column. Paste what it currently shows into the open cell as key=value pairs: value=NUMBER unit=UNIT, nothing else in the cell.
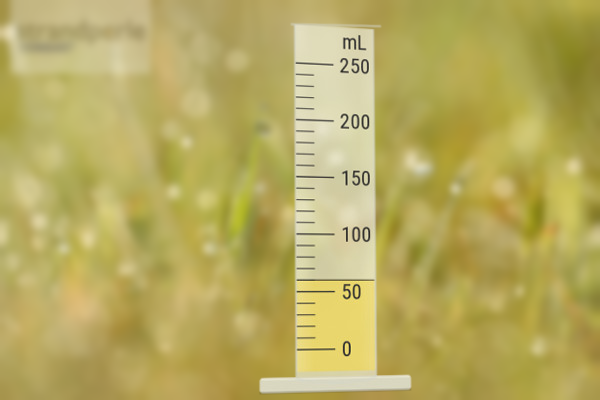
value=60 unit=mL
